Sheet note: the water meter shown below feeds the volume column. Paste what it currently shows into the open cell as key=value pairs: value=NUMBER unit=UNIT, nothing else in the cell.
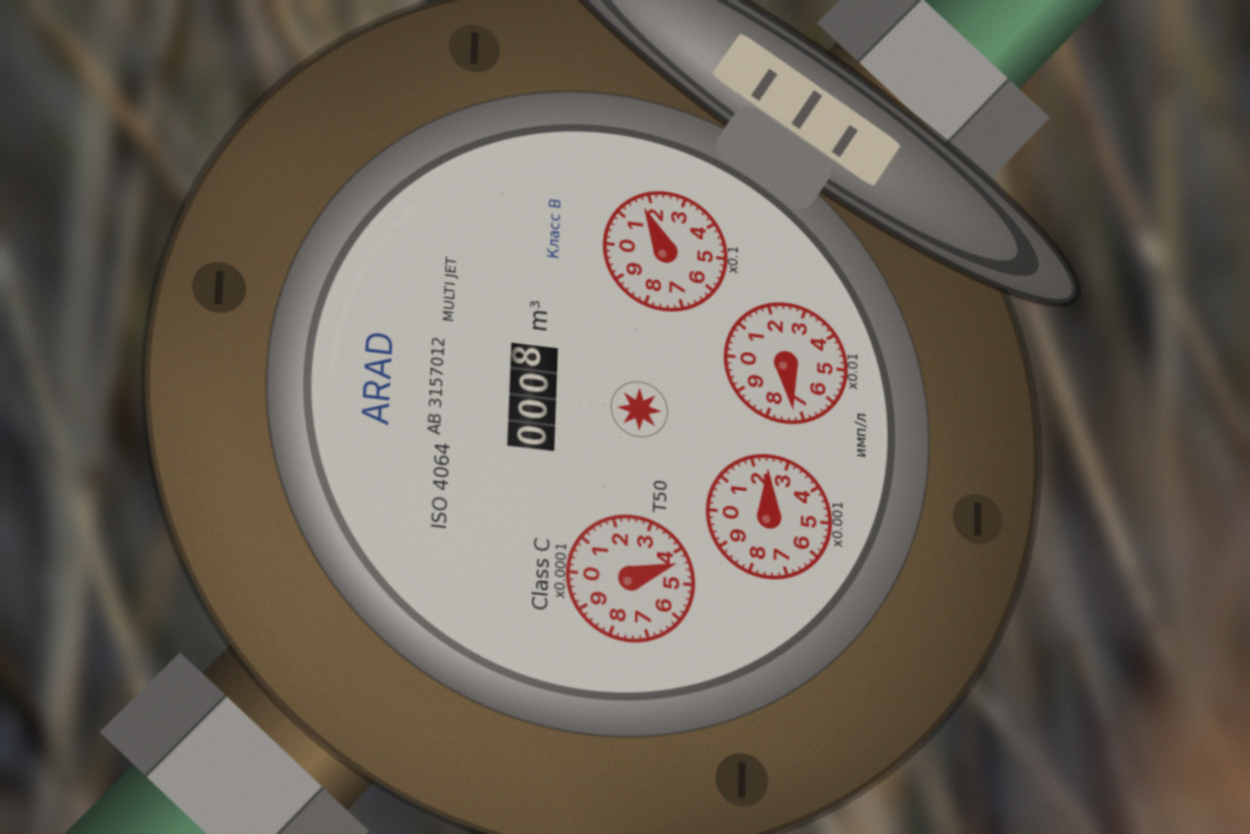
value=8.1724 unit=m³
